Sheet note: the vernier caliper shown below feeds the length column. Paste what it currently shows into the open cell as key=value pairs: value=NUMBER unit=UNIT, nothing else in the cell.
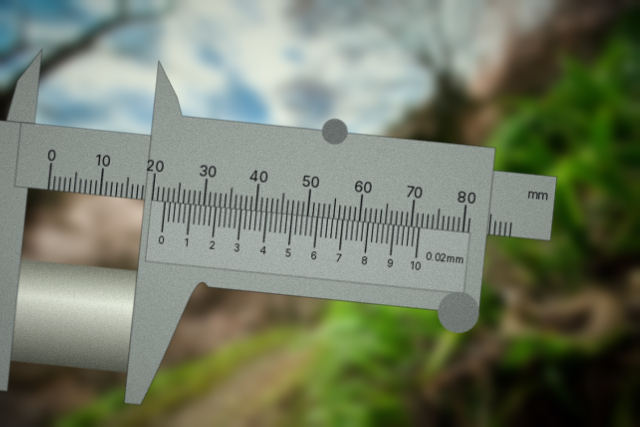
value=22.5 unit=mm
